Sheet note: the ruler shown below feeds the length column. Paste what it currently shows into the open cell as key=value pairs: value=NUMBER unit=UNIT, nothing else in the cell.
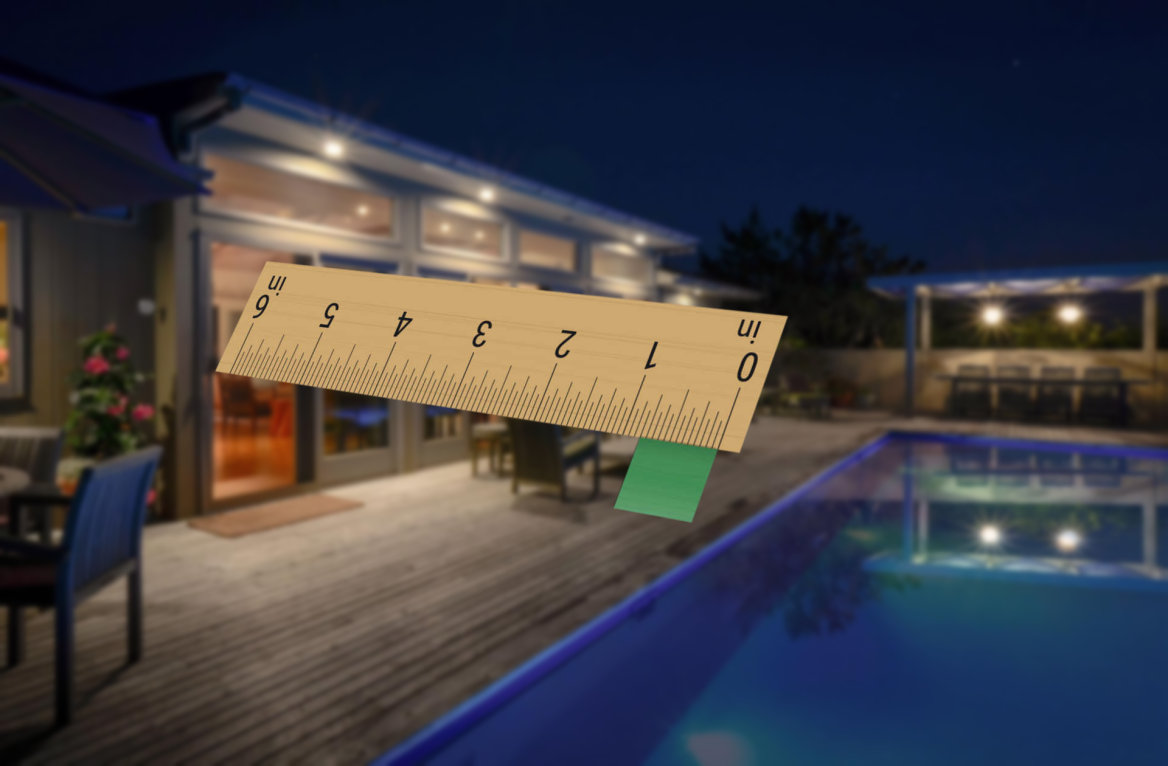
value=0.8125 unit=in
